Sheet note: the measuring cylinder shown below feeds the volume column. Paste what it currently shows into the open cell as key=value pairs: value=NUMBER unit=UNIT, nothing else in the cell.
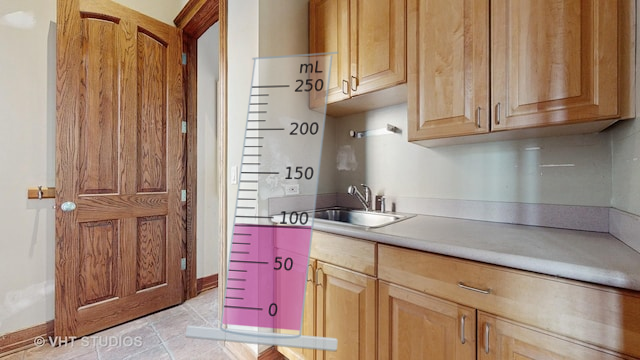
value=90 unit=mL
